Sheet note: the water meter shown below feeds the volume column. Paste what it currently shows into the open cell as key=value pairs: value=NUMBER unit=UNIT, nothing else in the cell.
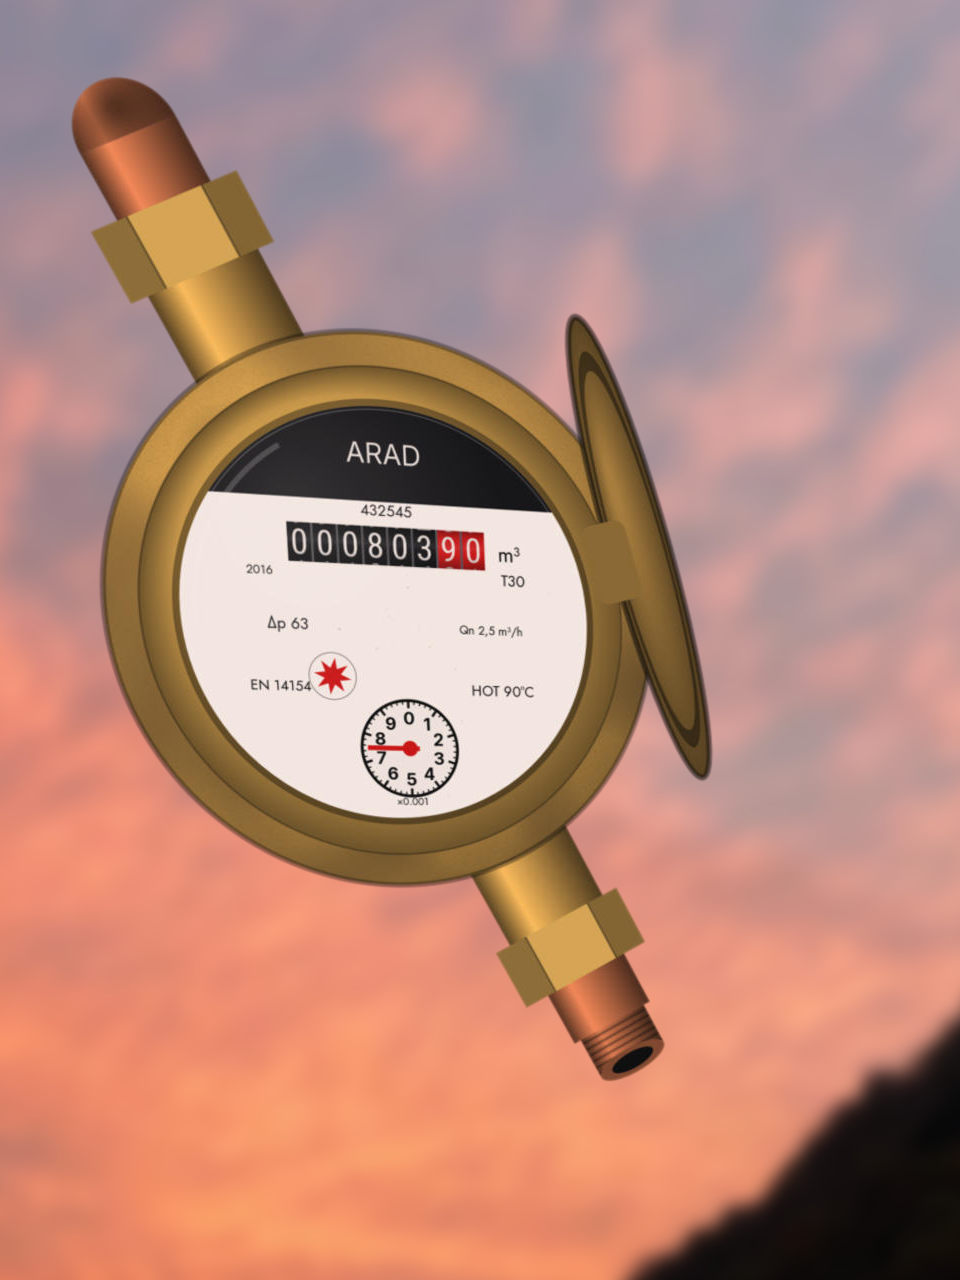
value=803.907 unit=m³
